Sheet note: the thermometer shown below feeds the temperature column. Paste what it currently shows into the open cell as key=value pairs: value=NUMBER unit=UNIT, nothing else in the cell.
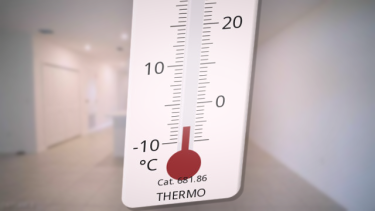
value=-6 unit=°C
